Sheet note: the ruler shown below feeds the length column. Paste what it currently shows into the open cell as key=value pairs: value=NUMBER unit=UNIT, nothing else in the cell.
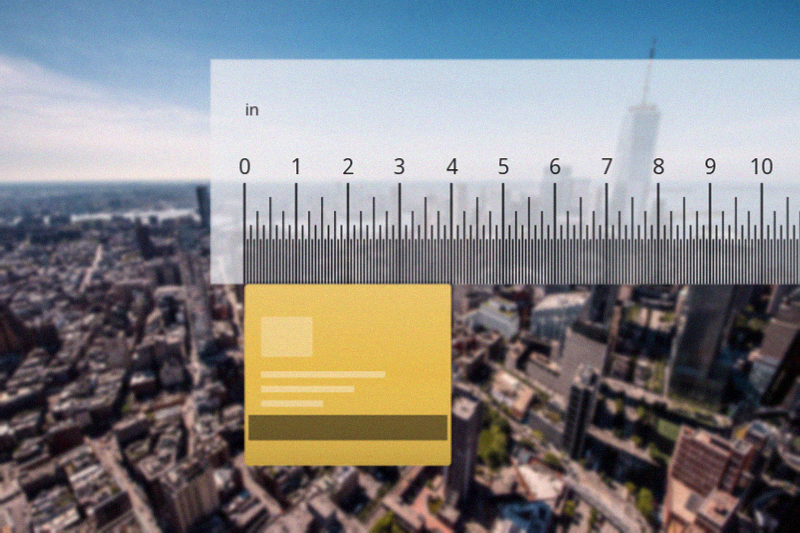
value=4 unit=in
